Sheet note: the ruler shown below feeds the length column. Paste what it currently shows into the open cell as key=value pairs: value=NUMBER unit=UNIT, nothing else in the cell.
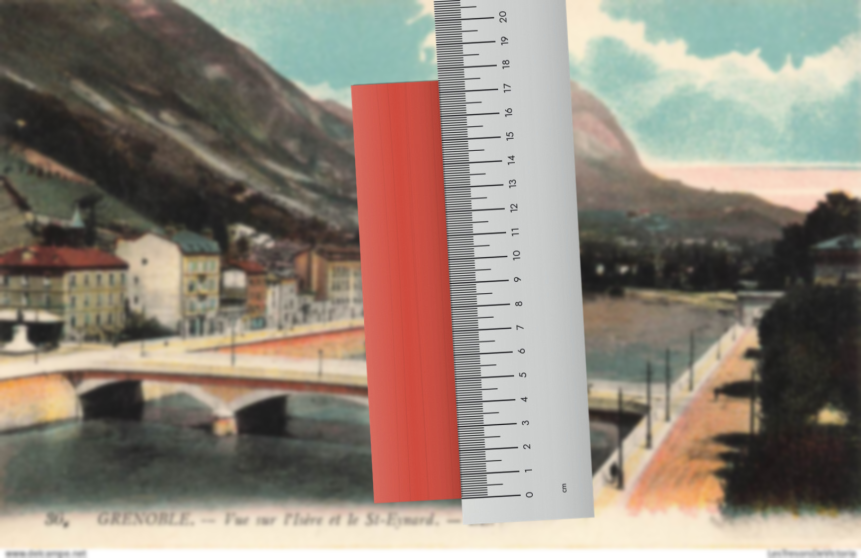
value=17.5 unit=cm
